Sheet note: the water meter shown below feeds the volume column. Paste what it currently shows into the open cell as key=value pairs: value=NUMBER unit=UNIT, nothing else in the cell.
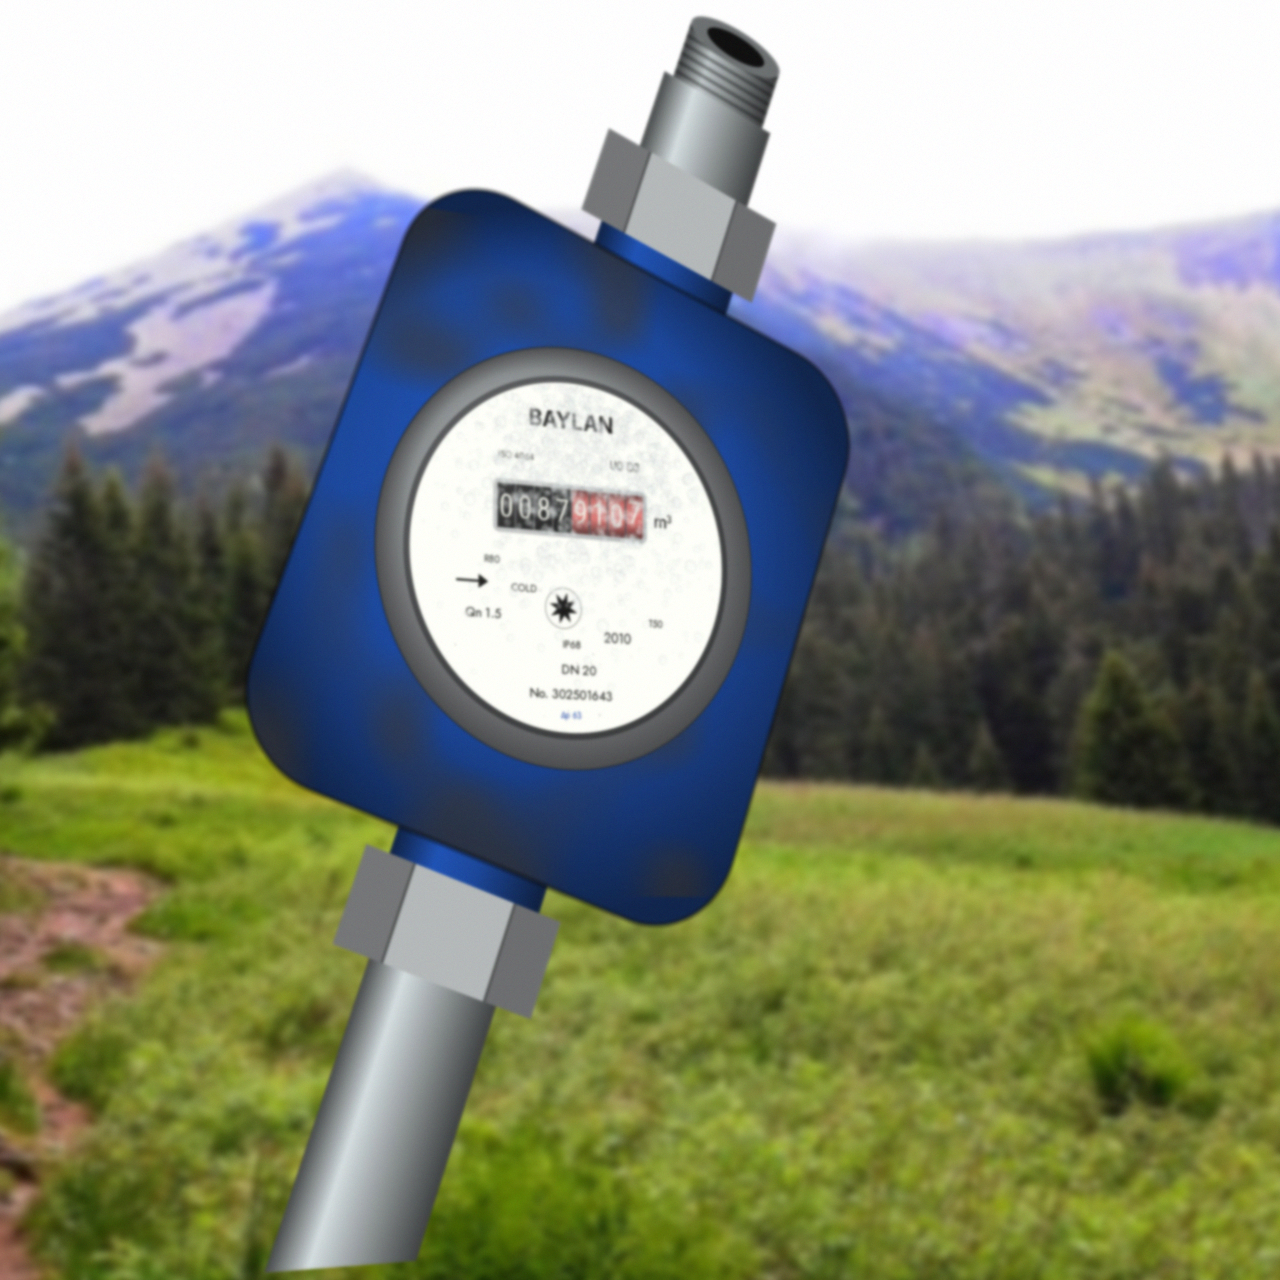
value=87.9107 unit=m³
